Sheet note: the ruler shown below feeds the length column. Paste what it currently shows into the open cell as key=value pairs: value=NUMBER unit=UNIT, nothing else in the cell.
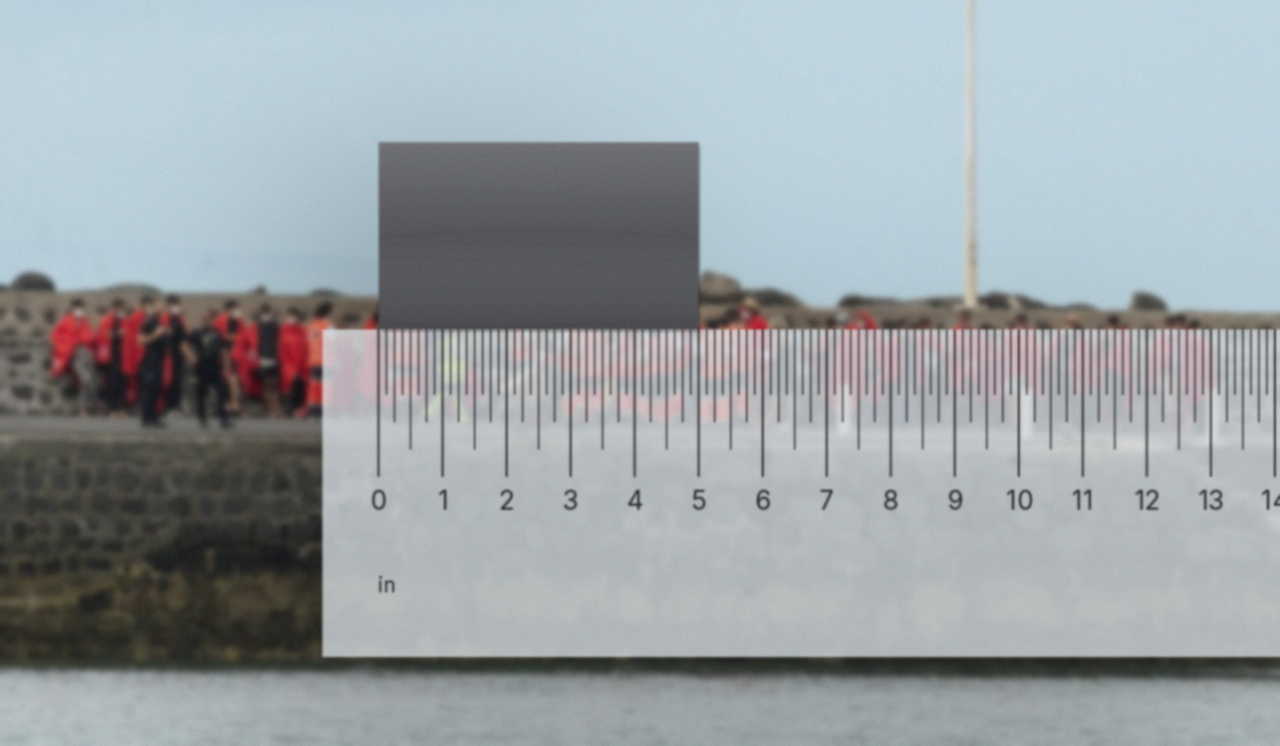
value=5 unit=in
